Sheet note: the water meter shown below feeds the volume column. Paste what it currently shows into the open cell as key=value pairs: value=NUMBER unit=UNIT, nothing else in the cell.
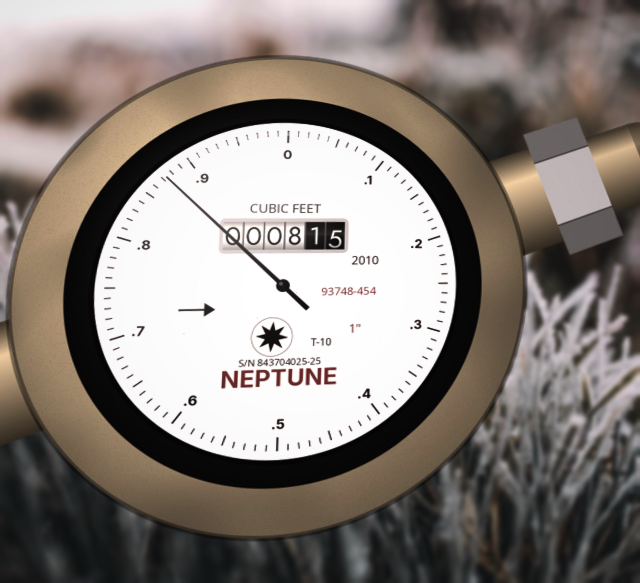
value=814.87 unit=ft³
